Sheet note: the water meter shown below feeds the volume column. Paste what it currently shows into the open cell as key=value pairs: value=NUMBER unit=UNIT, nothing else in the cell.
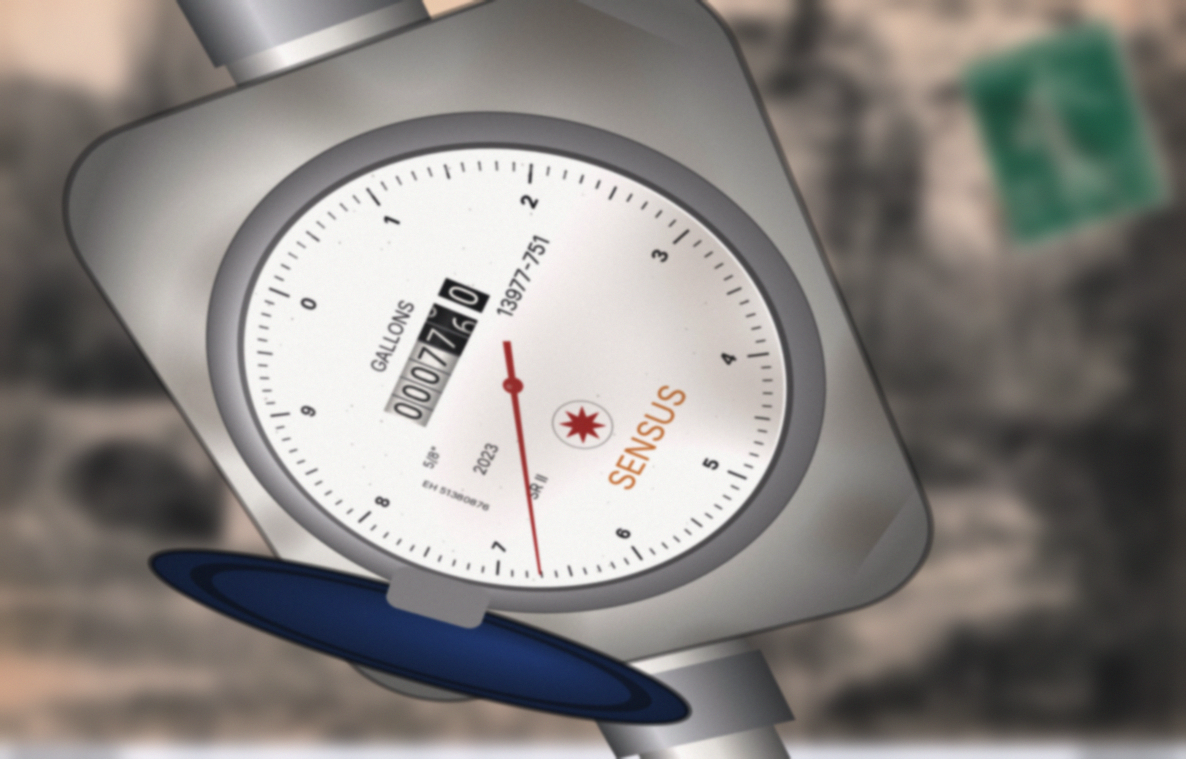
value=7756.7 unit=gal
